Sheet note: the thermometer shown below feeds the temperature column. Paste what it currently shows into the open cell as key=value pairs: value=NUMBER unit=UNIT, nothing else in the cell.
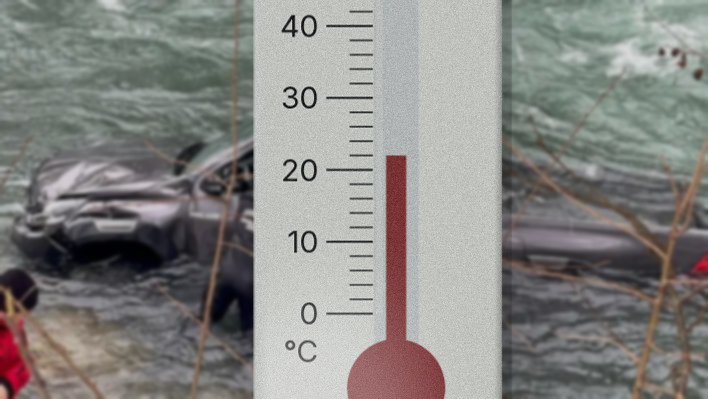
value=22 unit=°C
